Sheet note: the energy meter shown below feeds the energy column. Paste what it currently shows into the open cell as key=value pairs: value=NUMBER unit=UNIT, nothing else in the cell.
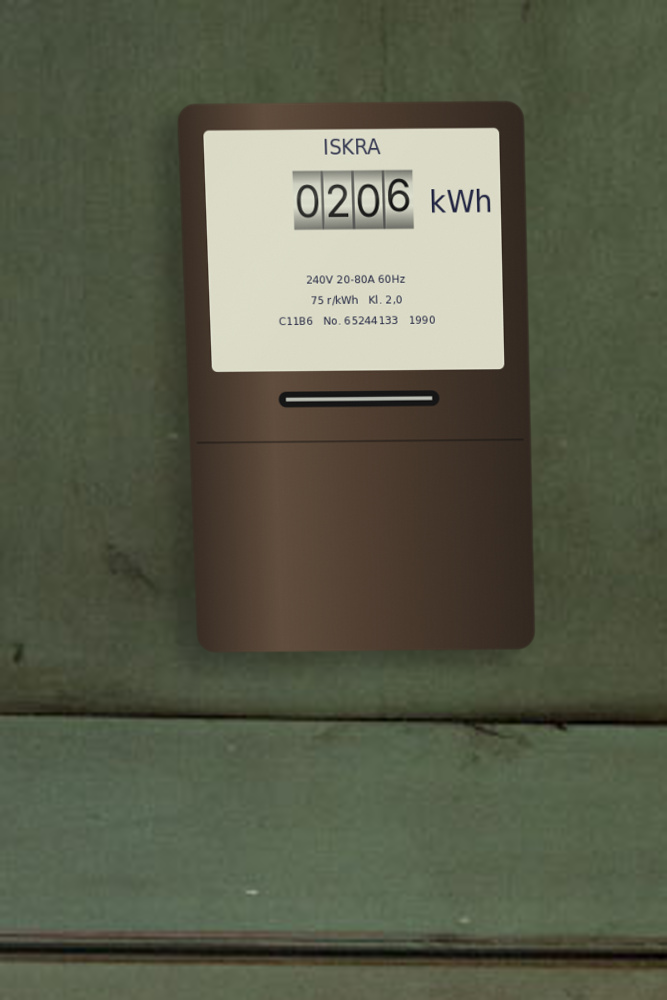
value=206 unit=kWh
